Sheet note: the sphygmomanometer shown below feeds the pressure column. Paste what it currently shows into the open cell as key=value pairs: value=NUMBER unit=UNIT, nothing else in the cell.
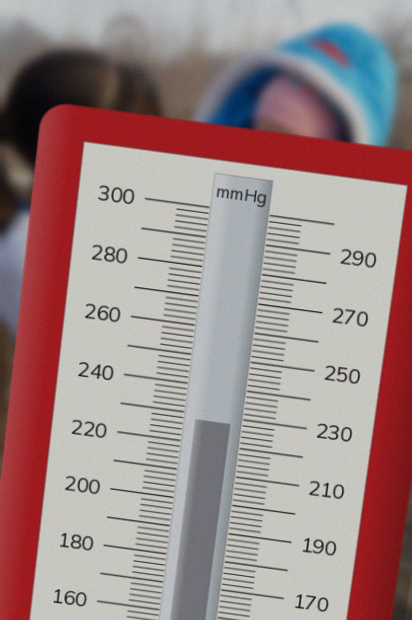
value=228 unit=mmHg
